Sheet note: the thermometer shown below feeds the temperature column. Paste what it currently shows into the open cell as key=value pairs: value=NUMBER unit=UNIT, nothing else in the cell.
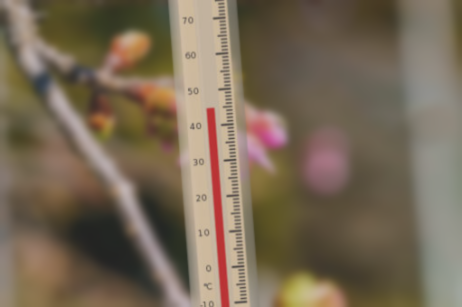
value=45 unit=°C
